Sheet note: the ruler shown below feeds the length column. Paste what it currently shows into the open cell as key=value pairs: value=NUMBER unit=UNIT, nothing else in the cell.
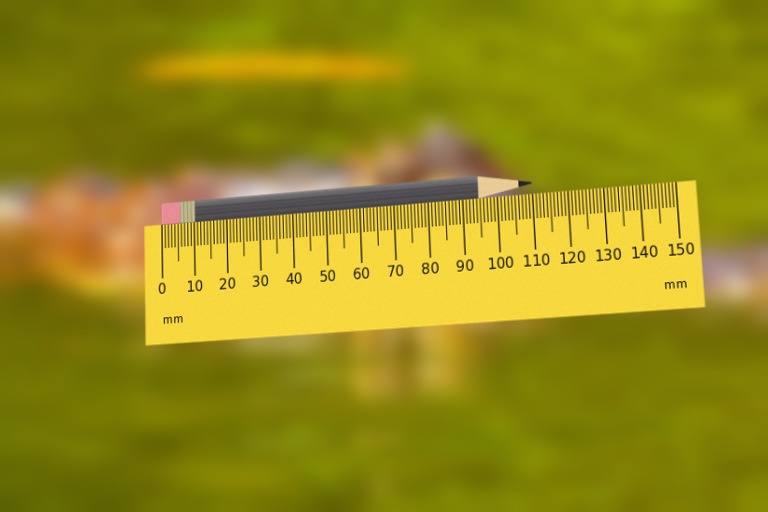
value=110 unit=mm
